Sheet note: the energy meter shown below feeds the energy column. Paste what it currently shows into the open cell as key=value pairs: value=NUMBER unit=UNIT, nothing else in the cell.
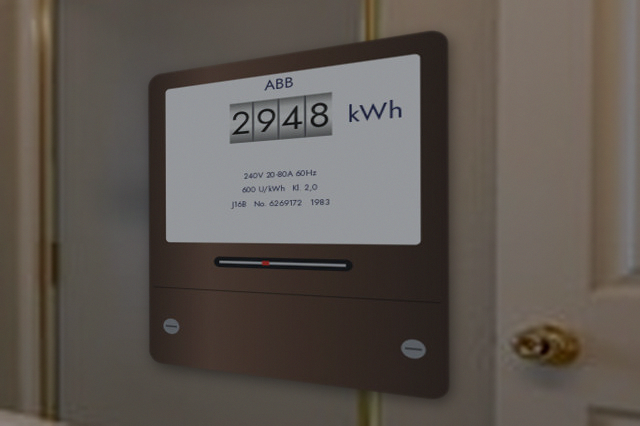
value=2948 unit=kWh
